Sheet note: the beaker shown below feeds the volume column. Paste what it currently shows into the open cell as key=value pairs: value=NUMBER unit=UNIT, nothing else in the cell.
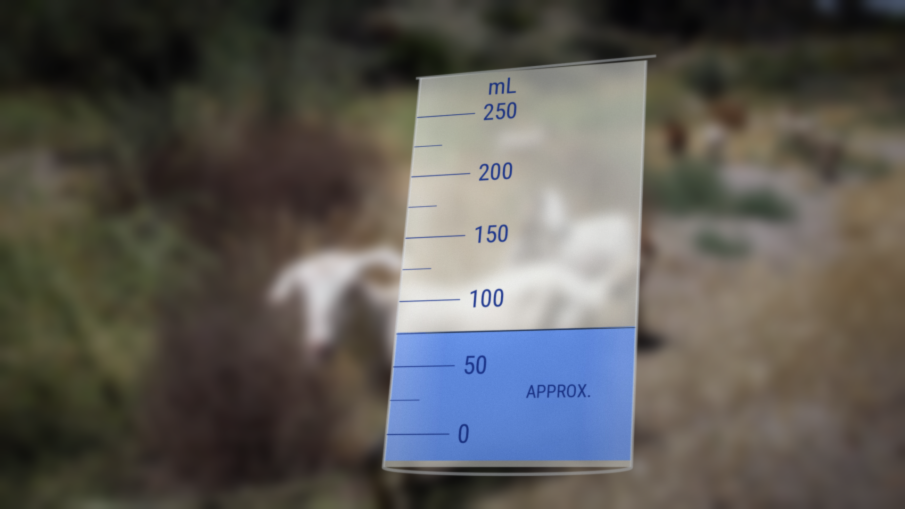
value=75 unit=mL
